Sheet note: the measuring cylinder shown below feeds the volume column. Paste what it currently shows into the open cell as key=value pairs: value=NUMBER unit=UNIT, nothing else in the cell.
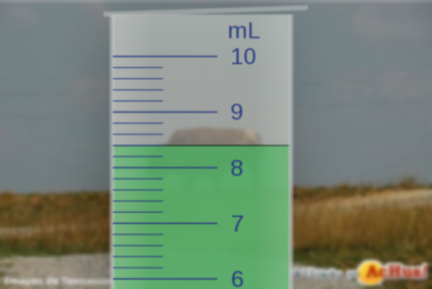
value=8.4 unit=mL
